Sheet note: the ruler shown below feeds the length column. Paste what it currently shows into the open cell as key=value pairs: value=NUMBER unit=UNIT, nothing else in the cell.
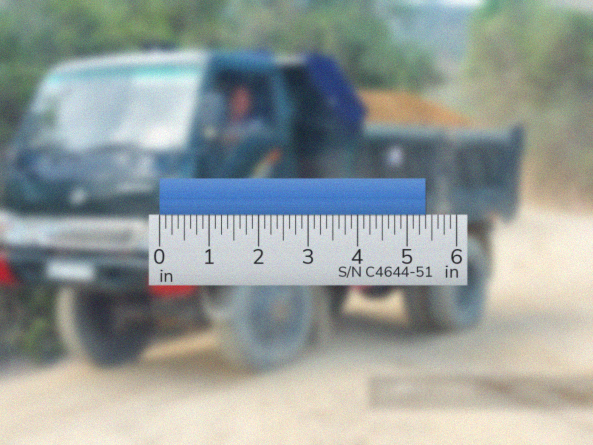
value=5.375 unit=in
